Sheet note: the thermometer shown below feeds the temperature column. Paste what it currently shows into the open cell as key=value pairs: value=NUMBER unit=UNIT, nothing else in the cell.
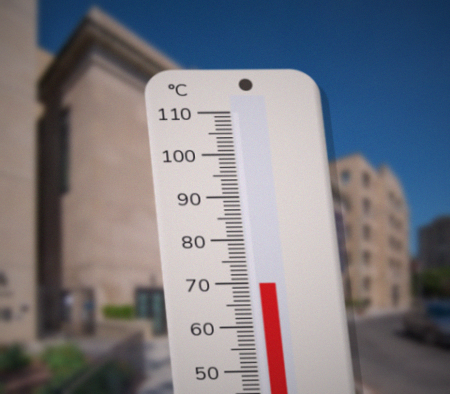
value=70 unit=°C
